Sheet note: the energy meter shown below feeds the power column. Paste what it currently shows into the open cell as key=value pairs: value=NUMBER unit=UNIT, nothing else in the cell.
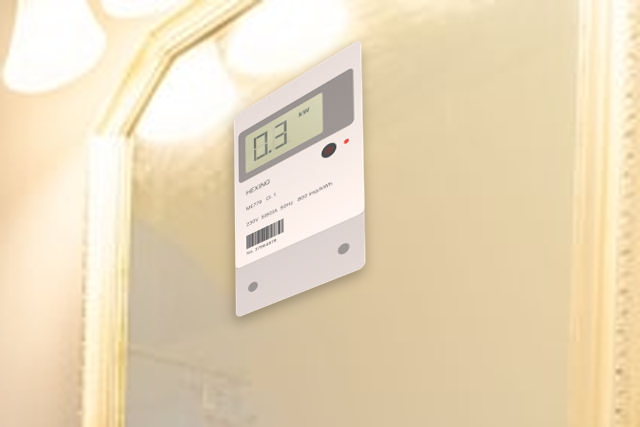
value=0.3 unit=kW
